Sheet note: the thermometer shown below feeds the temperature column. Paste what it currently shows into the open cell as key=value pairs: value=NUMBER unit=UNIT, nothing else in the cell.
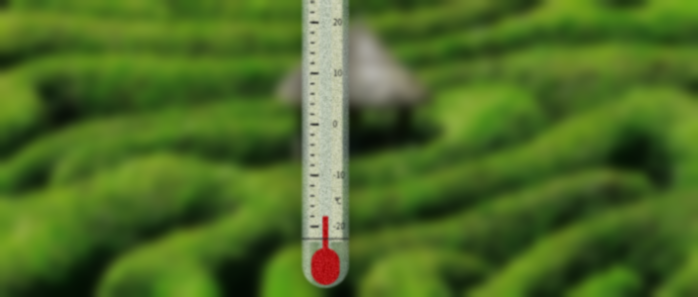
value=-18 unit=°C
